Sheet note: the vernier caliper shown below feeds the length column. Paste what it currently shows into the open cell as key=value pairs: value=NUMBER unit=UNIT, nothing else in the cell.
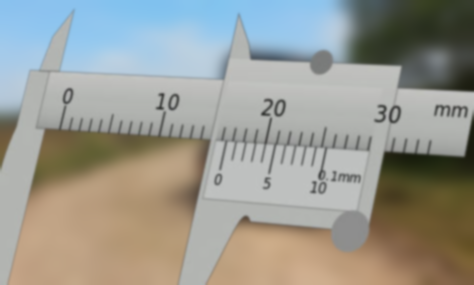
value=16.4 unit=mm
